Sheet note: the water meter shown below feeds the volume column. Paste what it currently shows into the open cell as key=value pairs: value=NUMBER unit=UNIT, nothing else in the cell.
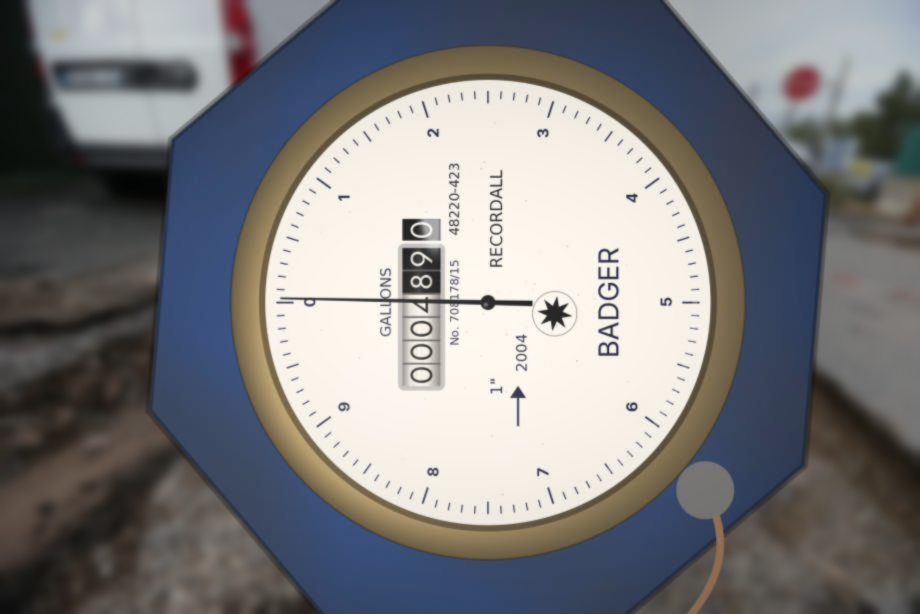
value=4890.0 unit=gal
